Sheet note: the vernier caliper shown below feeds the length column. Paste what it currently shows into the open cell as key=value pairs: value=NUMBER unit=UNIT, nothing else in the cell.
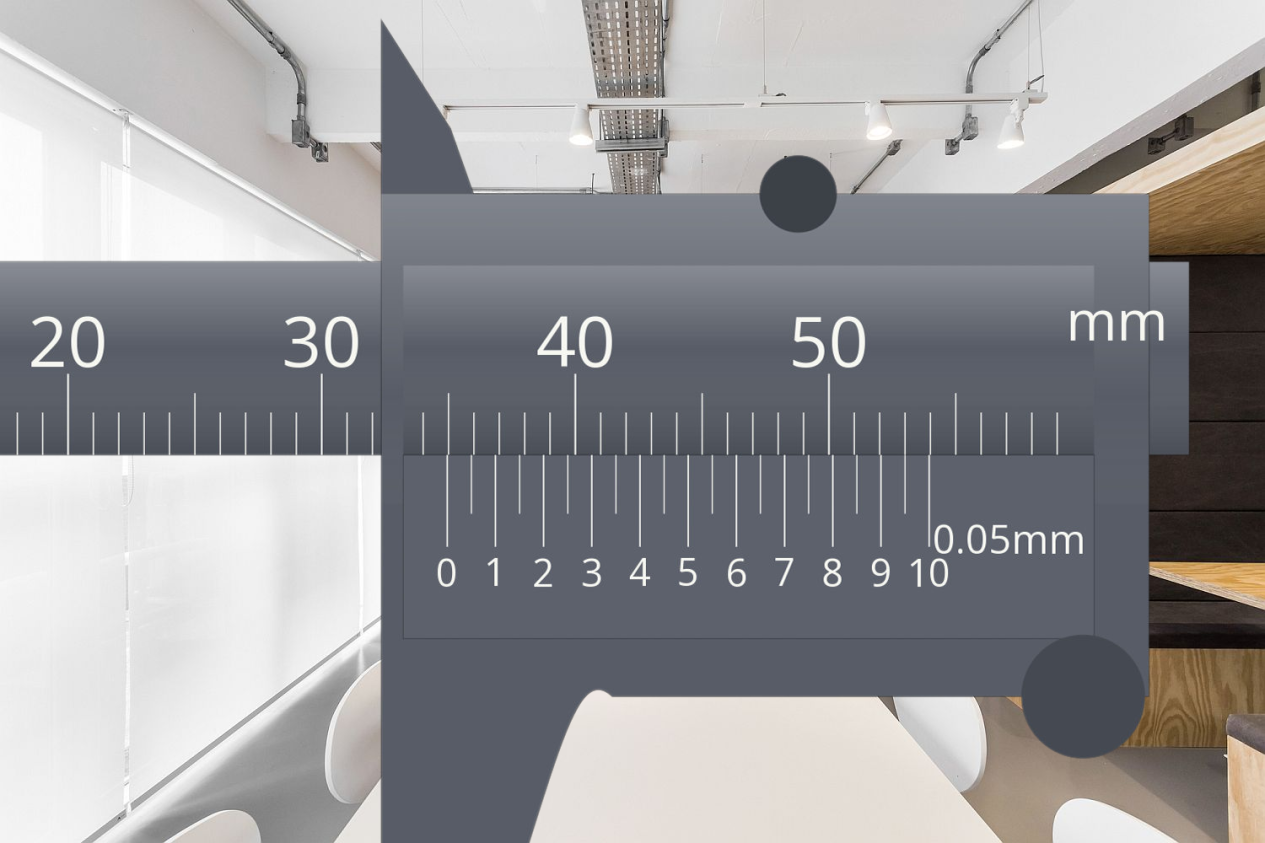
value=34.95 unit=mm
